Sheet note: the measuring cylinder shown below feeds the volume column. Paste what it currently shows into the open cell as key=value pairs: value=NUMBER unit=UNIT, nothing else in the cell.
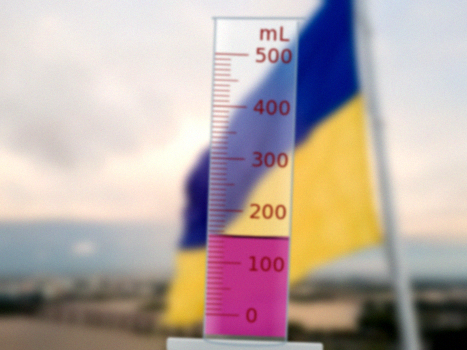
value=150 unit=mL
